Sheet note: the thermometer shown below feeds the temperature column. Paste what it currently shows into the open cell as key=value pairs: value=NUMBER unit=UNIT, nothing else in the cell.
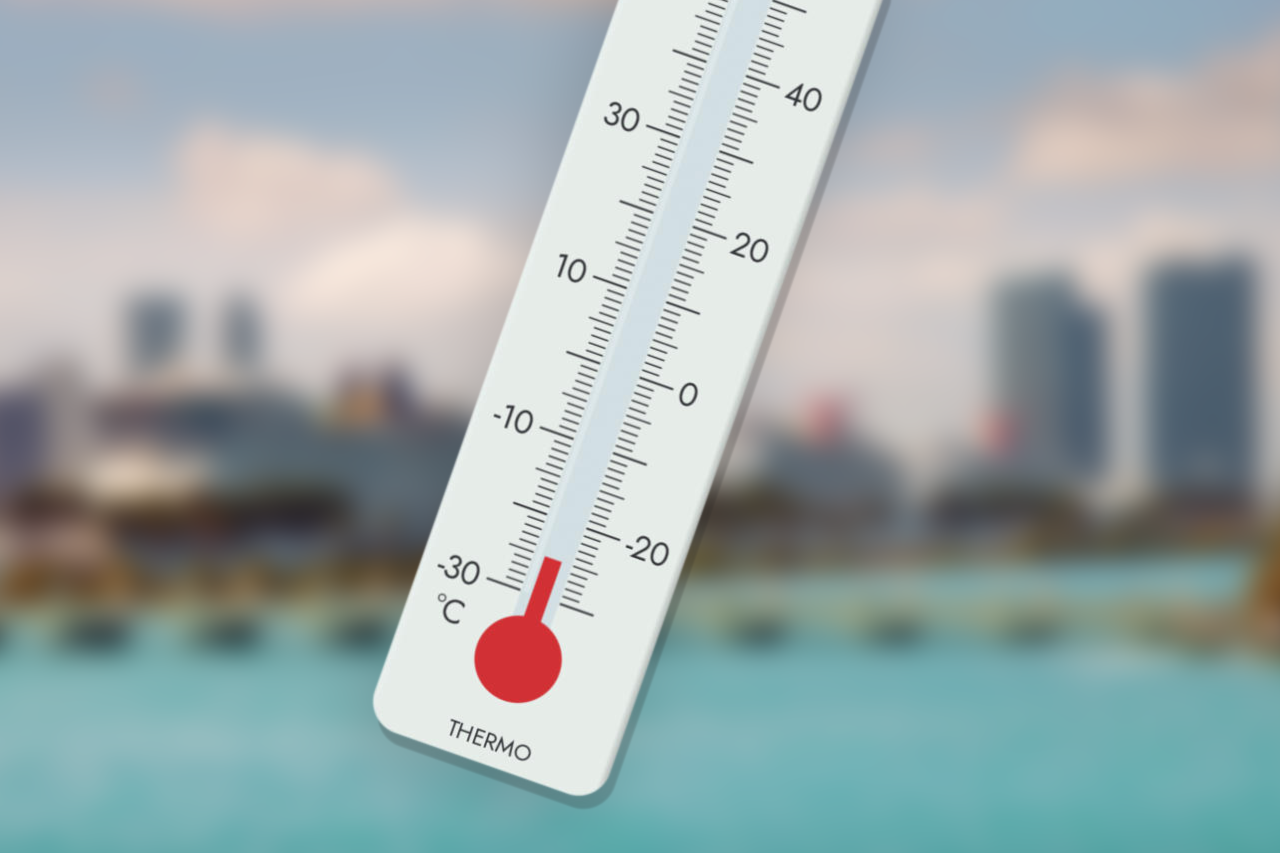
value=-25 unit=°C
